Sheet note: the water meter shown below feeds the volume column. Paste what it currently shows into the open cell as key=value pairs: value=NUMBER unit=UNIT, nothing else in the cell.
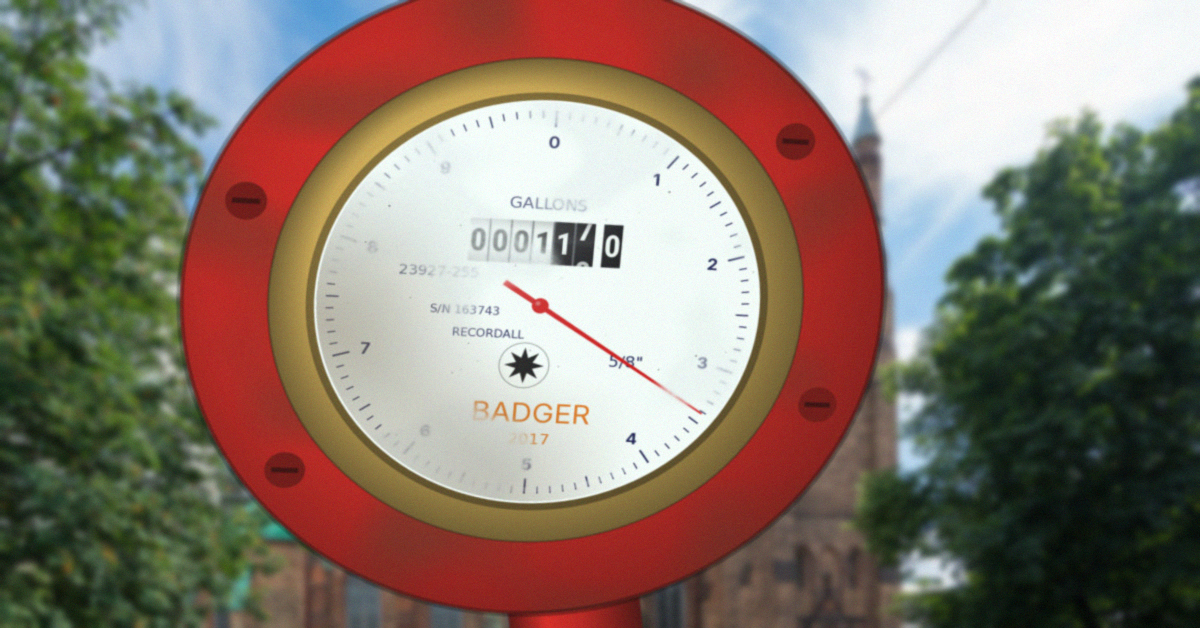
value=1173.4 unit=gal
